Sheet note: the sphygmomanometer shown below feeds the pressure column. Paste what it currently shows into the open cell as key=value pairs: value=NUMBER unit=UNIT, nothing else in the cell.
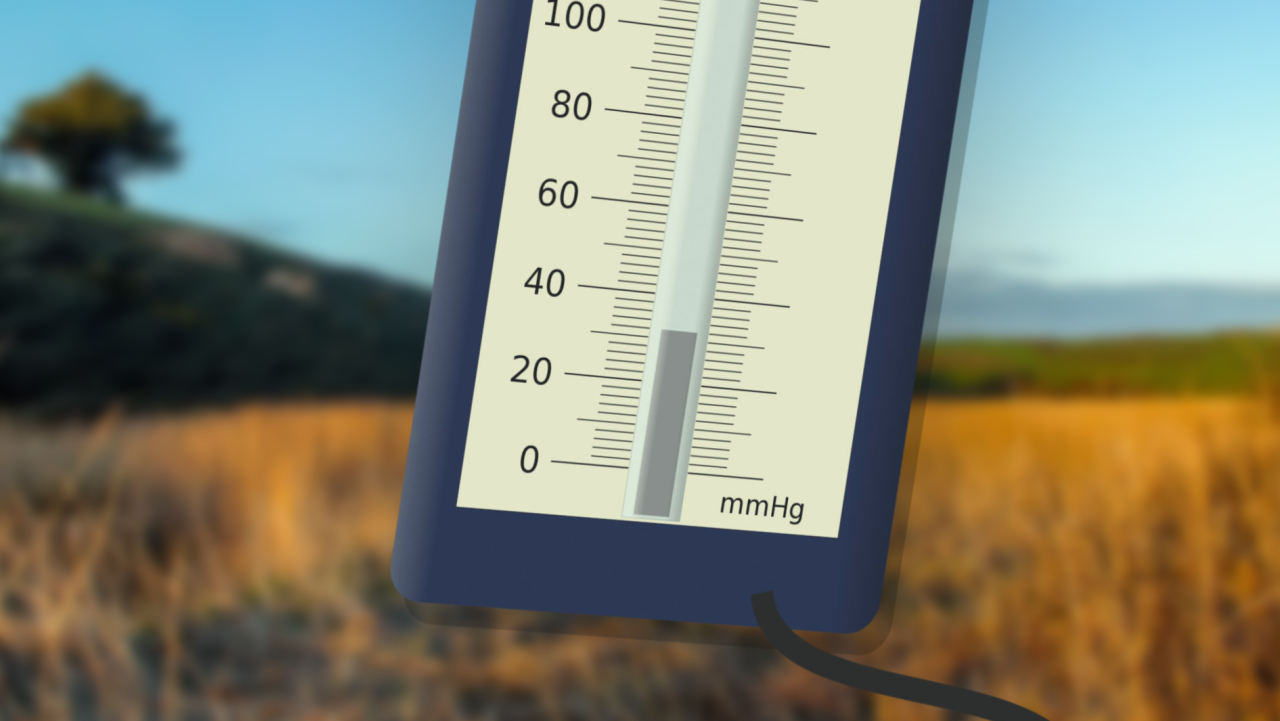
value=32 unit=mmHg
